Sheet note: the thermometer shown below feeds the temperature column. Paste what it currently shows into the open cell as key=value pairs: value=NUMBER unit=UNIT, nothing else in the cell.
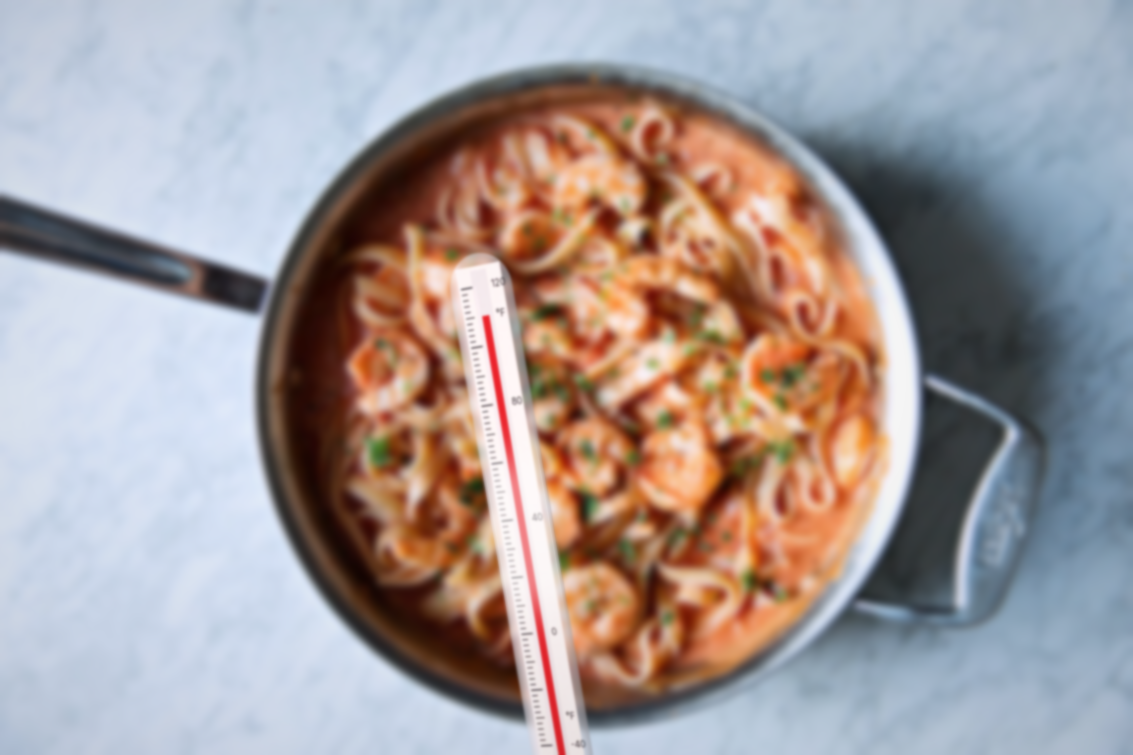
value=110 unit=°F
